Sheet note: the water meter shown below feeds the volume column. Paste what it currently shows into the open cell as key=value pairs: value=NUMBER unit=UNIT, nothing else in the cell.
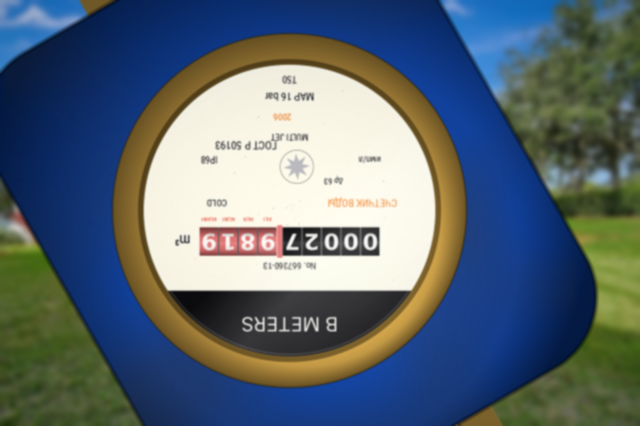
value=27.9819 unit=m³
